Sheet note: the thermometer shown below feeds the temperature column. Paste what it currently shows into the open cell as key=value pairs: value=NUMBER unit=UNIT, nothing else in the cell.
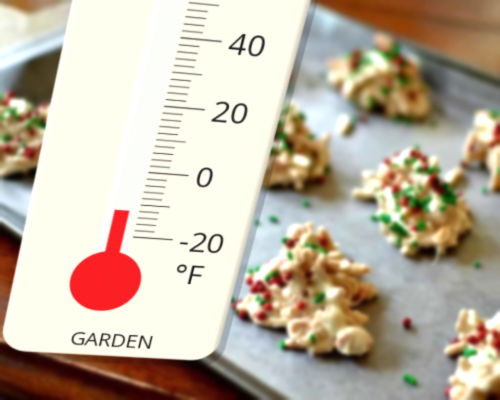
value=-12 unit=°F
